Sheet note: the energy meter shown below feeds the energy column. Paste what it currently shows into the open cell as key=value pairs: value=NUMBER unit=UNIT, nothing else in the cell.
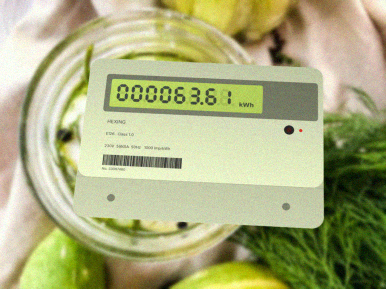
value=63.61 unit=kWh
